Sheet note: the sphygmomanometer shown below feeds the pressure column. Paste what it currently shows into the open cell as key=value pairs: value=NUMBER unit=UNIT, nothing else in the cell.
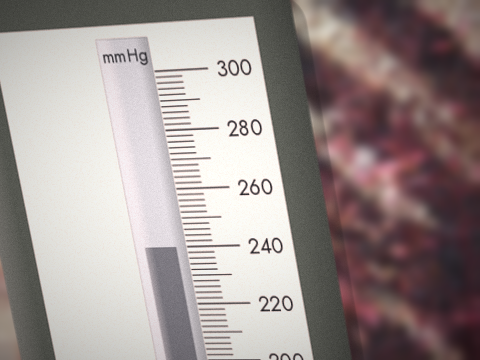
value=240 unit=mmHg
